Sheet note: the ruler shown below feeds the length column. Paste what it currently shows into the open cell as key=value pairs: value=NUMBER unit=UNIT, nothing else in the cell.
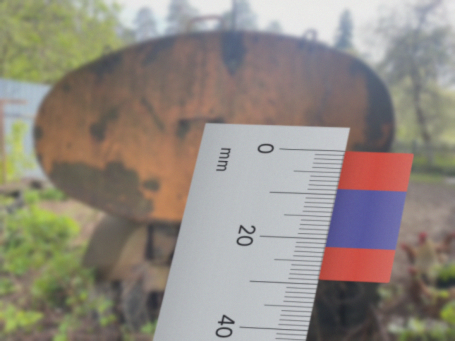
value=29 unit=mm
